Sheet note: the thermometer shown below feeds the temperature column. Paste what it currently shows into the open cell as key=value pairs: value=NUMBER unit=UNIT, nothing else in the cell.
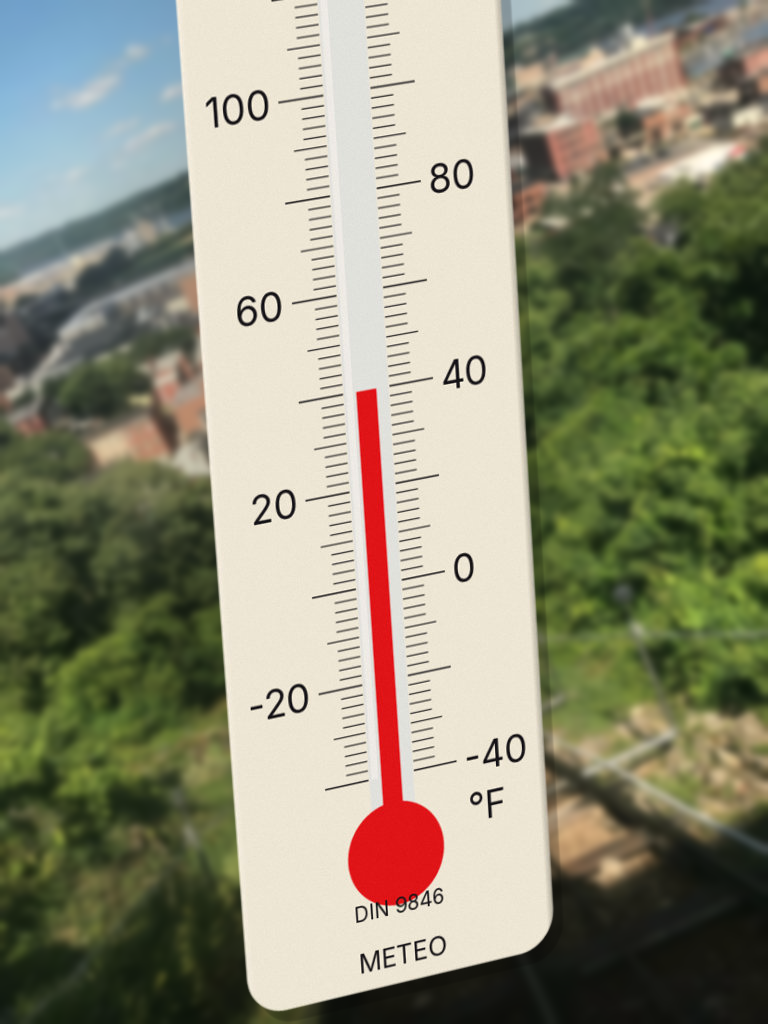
value=40 unit=°F
